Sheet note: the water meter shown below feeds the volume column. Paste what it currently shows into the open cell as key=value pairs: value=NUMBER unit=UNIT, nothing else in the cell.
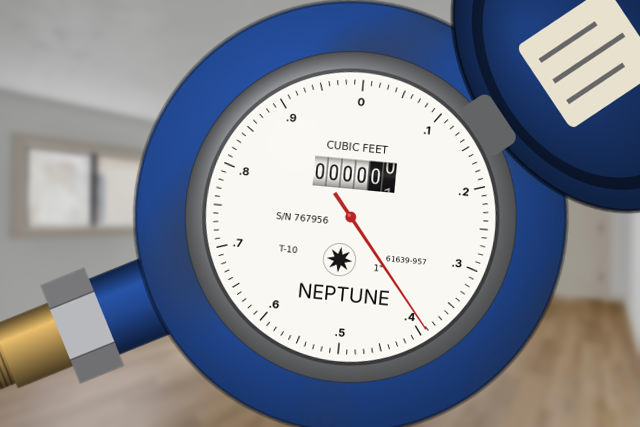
value=0.39 unit=ft³
